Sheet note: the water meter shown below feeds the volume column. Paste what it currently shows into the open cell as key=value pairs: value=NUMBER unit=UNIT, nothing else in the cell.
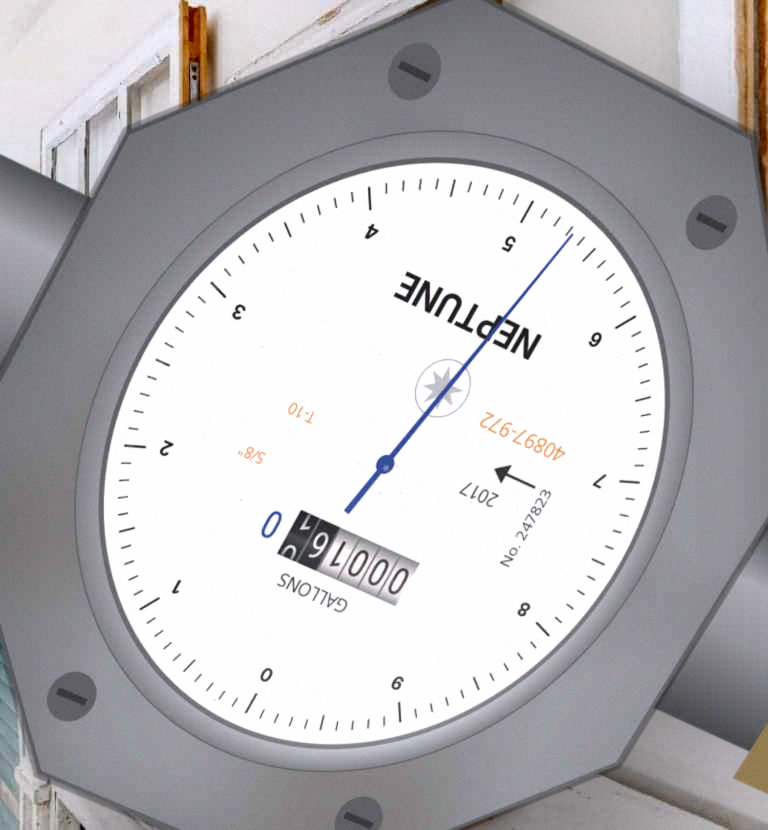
value=1605.3 unit=gal
